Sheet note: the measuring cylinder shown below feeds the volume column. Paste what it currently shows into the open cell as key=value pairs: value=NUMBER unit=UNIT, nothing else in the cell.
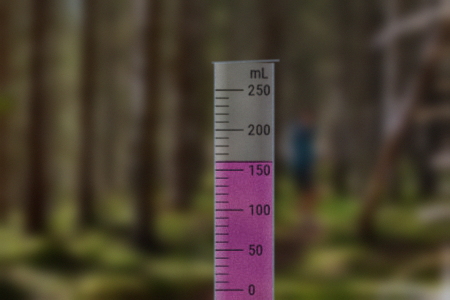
value=160 unit=mL
